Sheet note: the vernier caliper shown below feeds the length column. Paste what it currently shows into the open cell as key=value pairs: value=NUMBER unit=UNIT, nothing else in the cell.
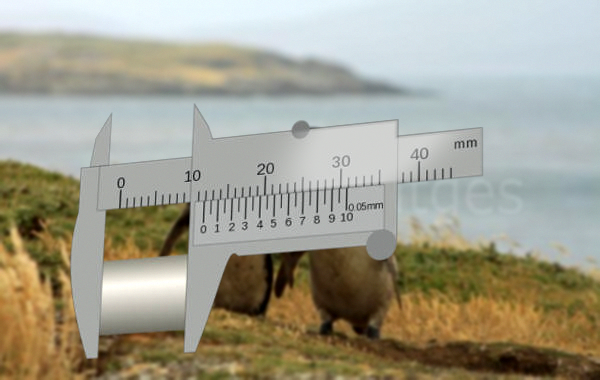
value=11.8 unit=mm
